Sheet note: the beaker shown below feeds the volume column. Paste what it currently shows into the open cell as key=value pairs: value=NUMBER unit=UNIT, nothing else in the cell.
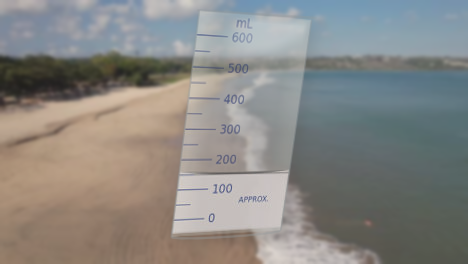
value=150 unit=mL
